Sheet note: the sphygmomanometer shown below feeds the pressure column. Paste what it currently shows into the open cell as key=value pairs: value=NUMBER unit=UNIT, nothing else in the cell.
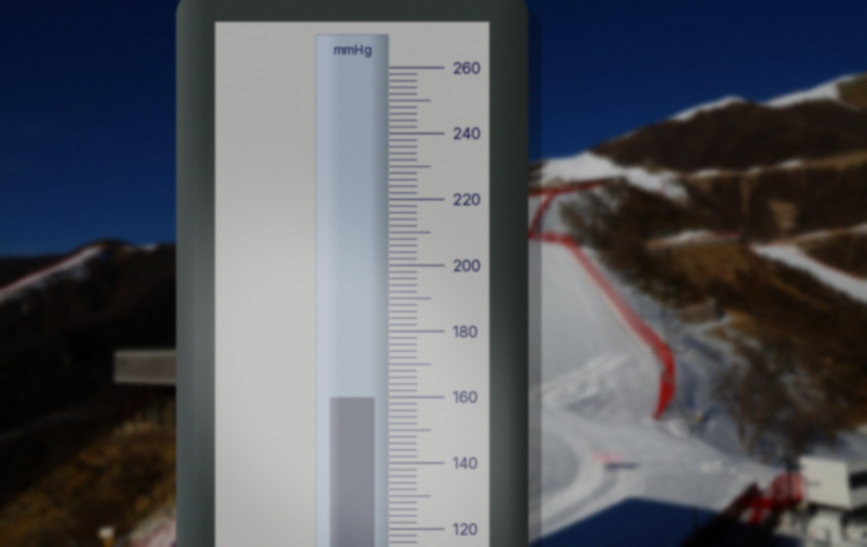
value=160 unit=mmHg
